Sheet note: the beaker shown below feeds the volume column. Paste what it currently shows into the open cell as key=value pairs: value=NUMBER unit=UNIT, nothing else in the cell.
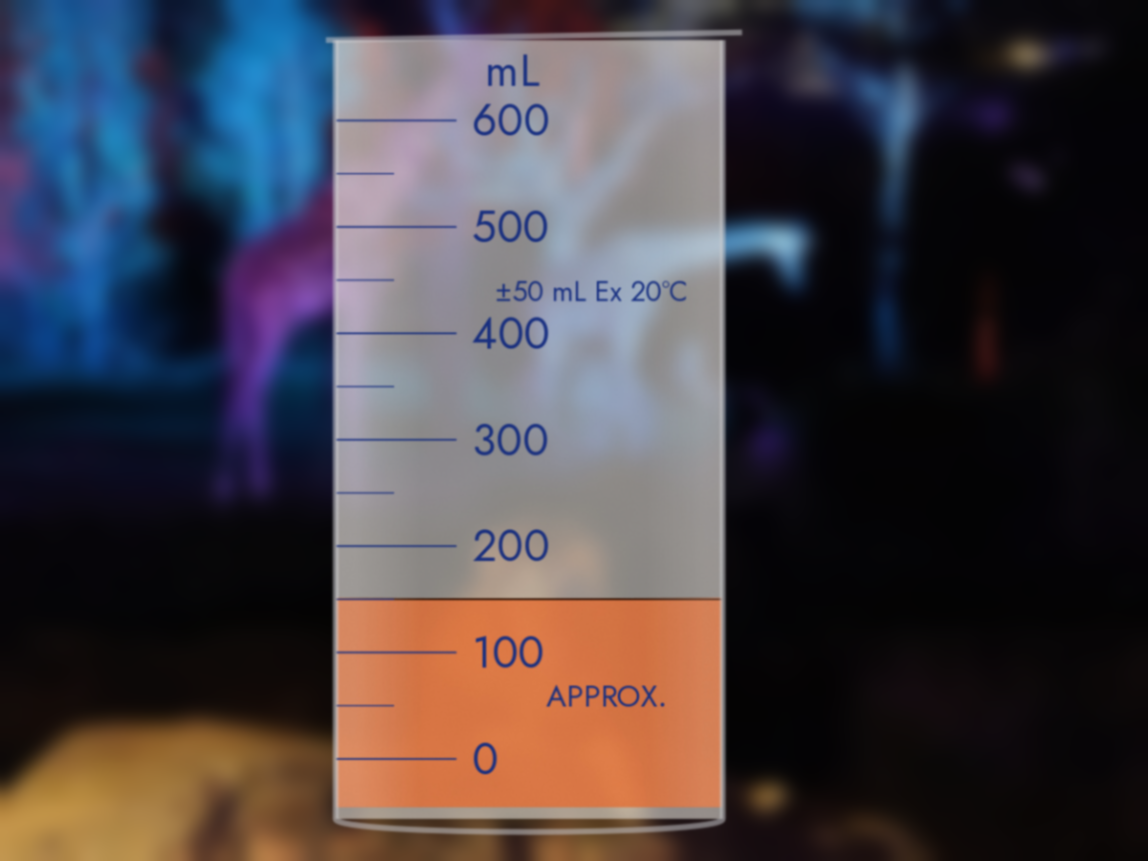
value=150 unit=mL
